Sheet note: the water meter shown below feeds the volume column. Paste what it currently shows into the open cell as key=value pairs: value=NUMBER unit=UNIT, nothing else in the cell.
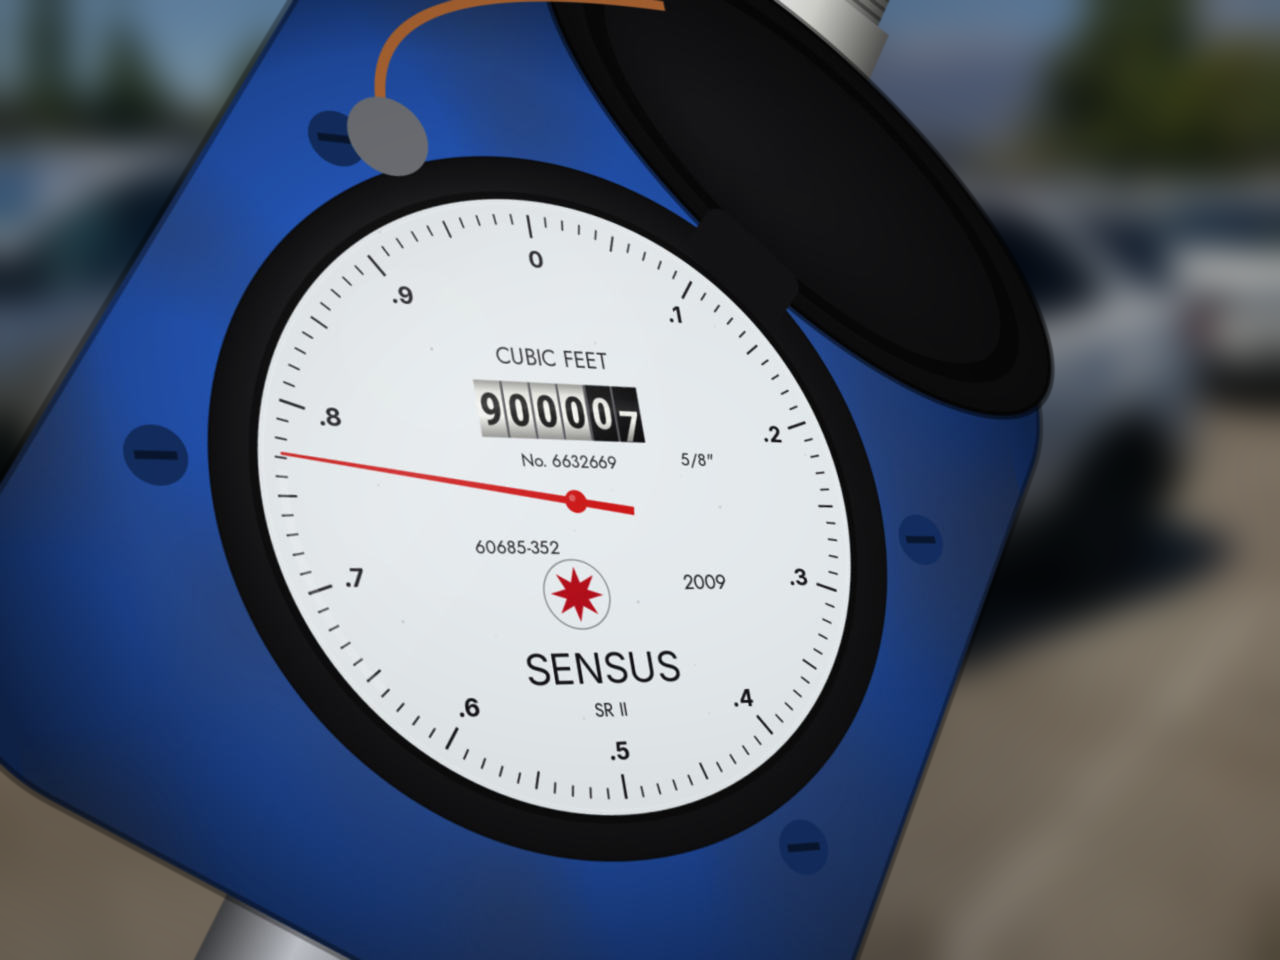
value=900006.77 unit=ft³
